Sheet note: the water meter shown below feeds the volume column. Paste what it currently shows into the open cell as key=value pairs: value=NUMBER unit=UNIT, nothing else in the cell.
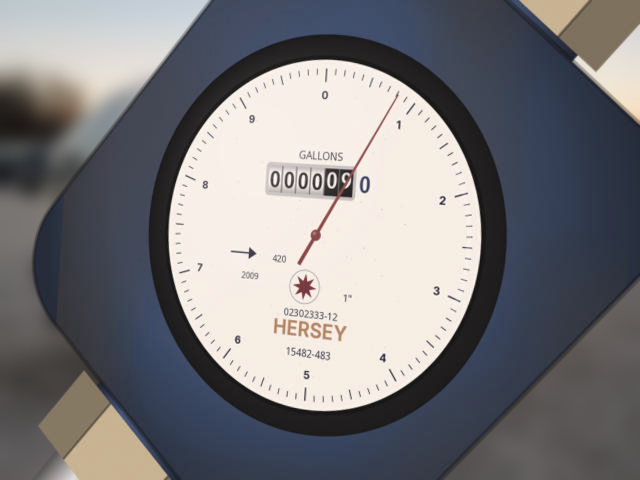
value=90.8 unit=gal
